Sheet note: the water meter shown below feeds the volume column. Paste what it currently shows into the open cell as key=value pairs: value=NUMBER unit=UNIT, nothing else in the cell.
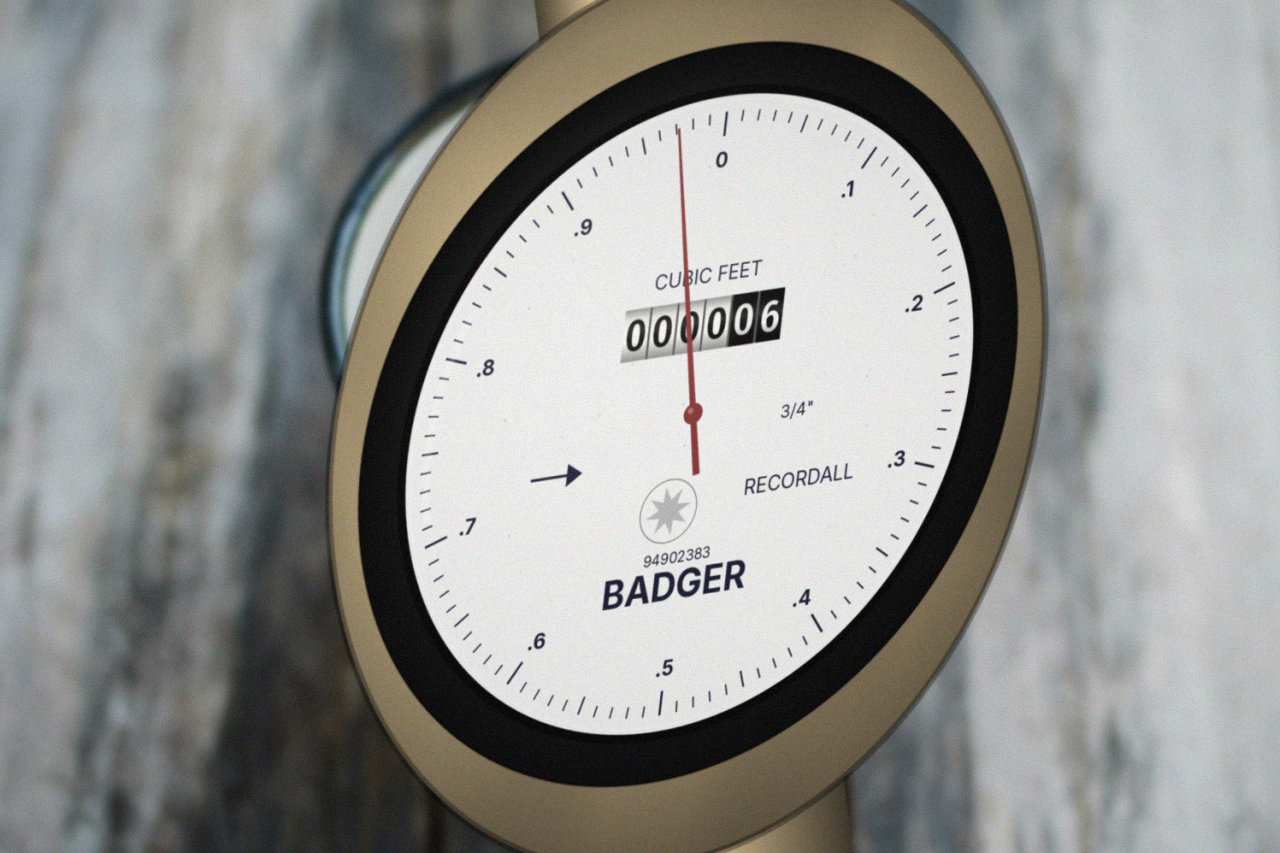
value=5.97 unit=ft³
